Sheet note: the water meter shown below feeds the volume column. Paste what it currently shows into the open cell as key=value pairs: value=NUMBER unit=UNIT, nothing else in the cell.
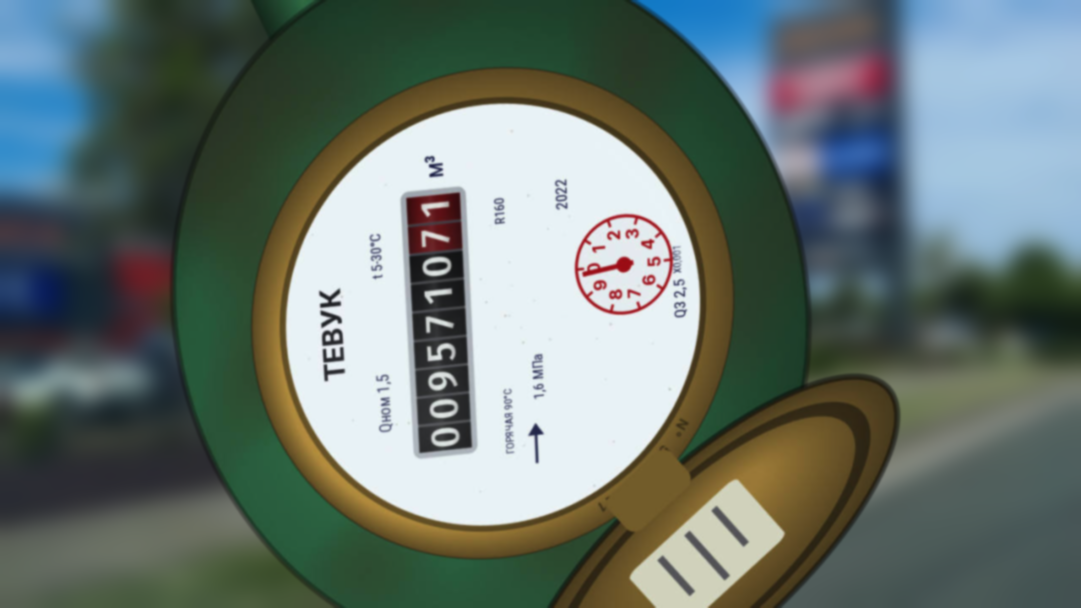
value=95710.709 unit=m³
